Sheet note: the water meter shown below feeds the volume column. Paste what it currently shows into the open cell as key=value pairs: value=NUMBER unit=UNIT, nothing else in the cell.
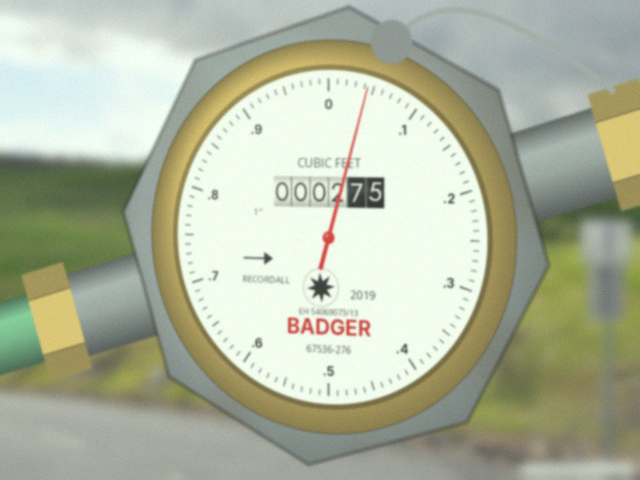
value=275.04 unit=ft³
